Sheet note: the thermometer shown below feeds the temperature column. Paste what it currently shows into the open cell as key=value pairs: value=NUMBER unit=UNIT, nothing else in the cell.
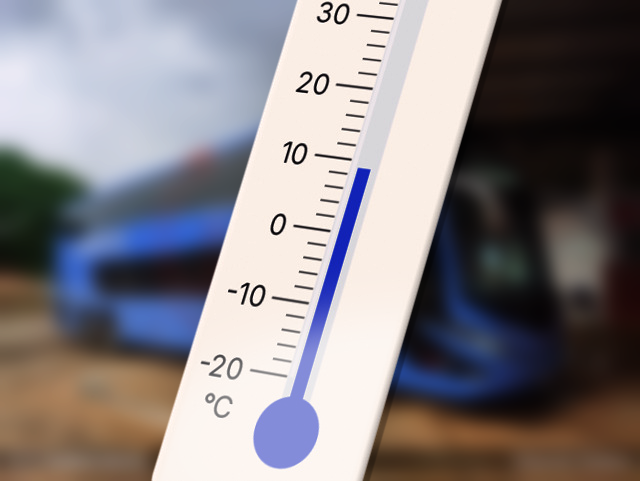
value=9 unit=°C
